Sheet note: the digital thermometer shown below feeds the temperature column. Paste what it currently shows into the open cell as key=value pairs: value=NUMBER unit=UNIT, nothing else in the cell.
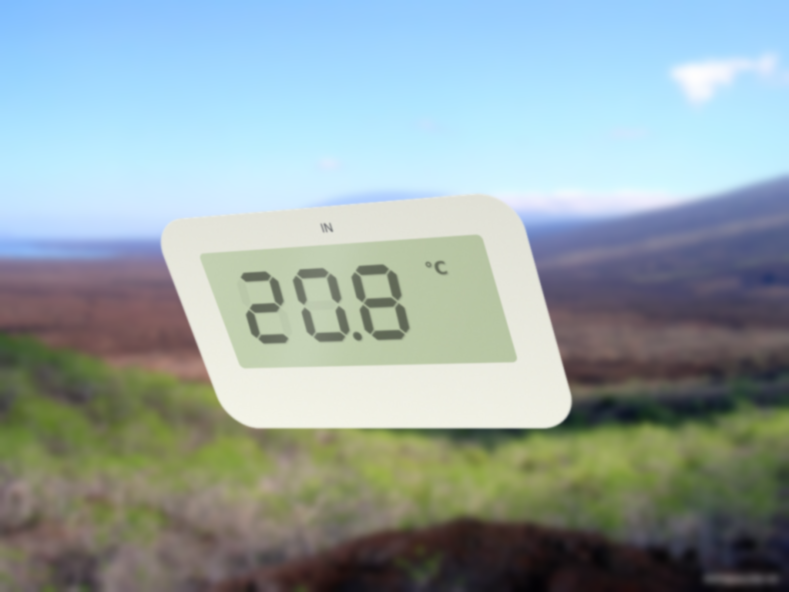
value=20.8 unit=°C
